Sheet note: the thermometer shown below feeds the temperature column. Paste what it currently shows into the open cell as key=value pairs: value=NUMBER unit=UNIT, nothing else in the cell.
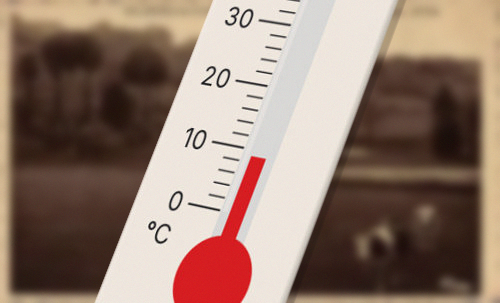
value=9 unit=°C
